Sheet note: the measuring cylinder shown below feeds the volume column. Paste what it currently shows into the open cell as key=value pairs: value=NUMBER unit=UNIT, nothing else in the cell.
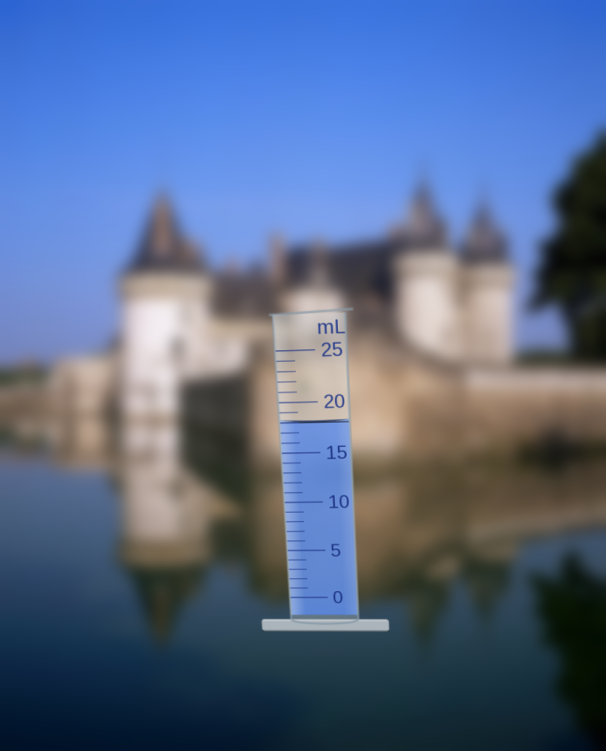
value=18 unit=mL
